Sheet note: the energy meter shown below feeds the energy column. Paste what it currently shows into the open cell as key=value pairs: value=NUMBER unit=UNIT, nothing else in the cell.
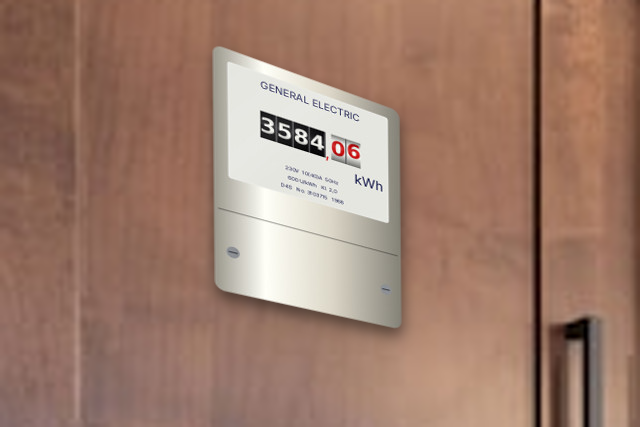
value=3584.06 unit=kWh
